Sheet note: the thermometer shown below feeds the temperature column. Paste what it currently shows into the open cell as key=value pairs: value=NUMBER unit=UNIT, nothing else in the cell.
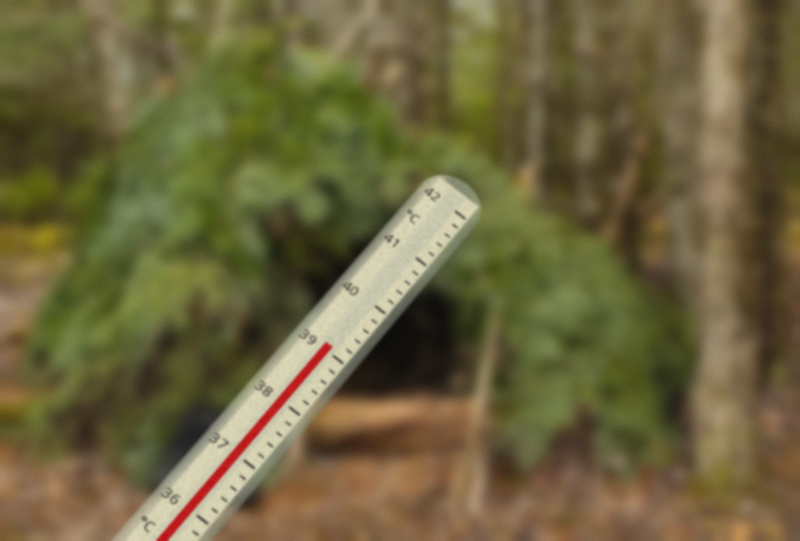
value=39.1 unit=°C
